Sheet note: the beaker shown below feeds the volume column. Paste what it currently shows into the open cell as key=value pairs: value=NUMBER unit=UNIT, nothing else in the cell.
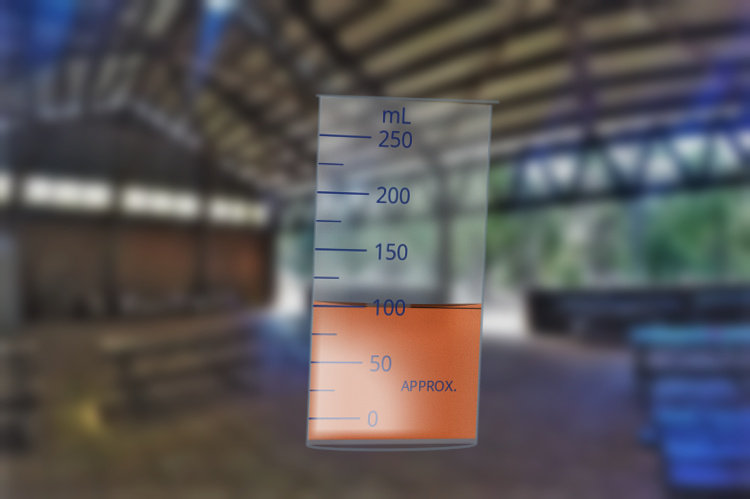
value=100 unit=mL
